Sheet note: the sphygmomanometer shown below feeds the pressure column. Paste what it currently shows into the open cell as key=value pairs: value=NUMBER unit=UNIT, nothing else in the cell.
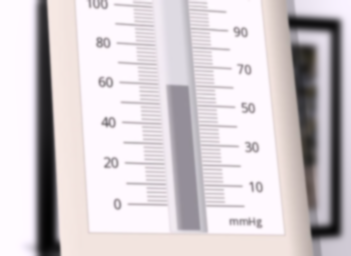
value=60 unit=mmHg
